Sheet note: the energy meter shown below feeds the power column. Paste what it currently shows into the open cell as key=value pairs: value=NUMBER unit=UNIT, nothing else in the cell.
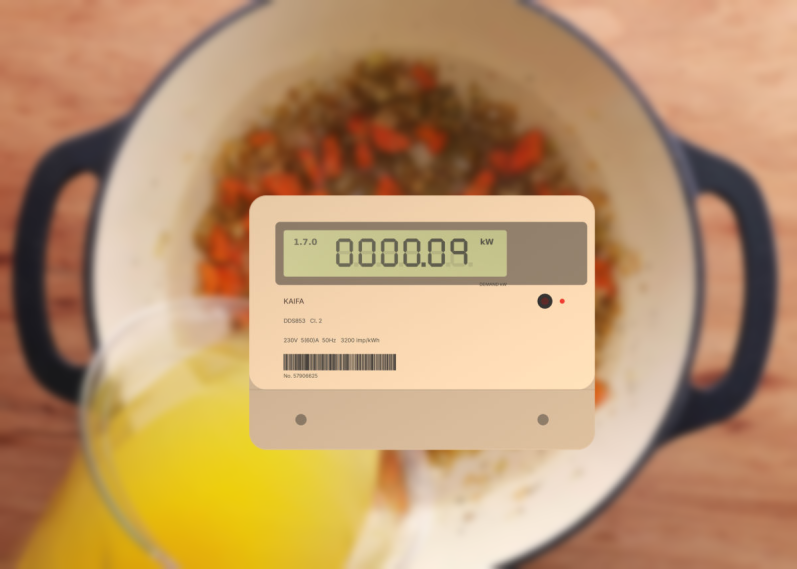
value=0.09 unit=kW
